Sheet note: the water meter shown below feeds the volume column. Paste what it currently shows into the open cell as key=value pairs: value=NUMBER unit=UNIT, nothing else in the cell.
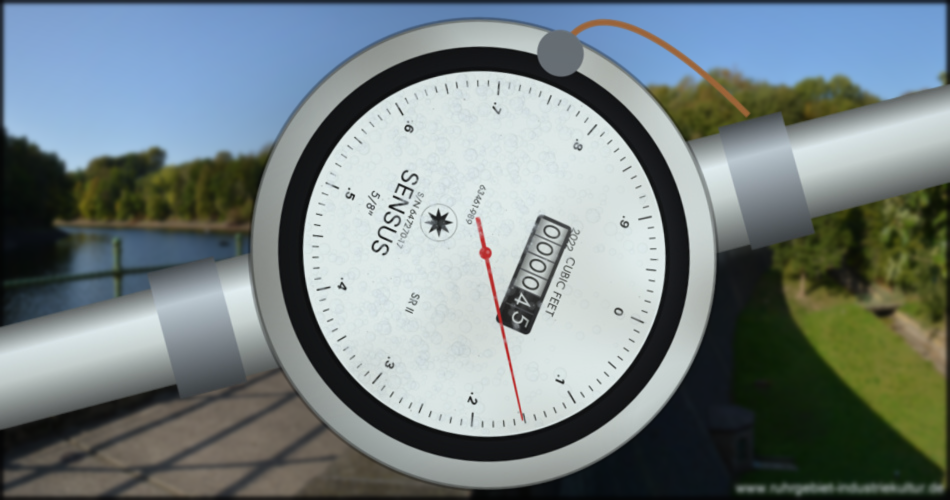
value=45.15 unit=ft³
